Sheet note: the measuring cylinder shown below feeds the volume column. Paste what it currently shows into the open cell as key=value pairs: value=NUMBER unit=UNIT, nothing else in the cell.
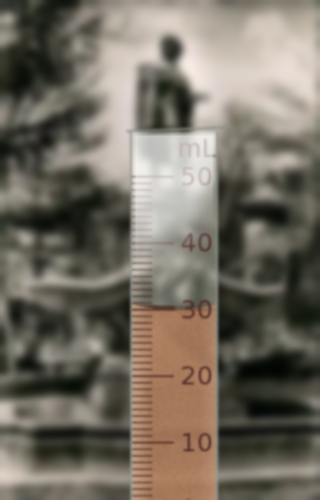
value=30 unit=mL
